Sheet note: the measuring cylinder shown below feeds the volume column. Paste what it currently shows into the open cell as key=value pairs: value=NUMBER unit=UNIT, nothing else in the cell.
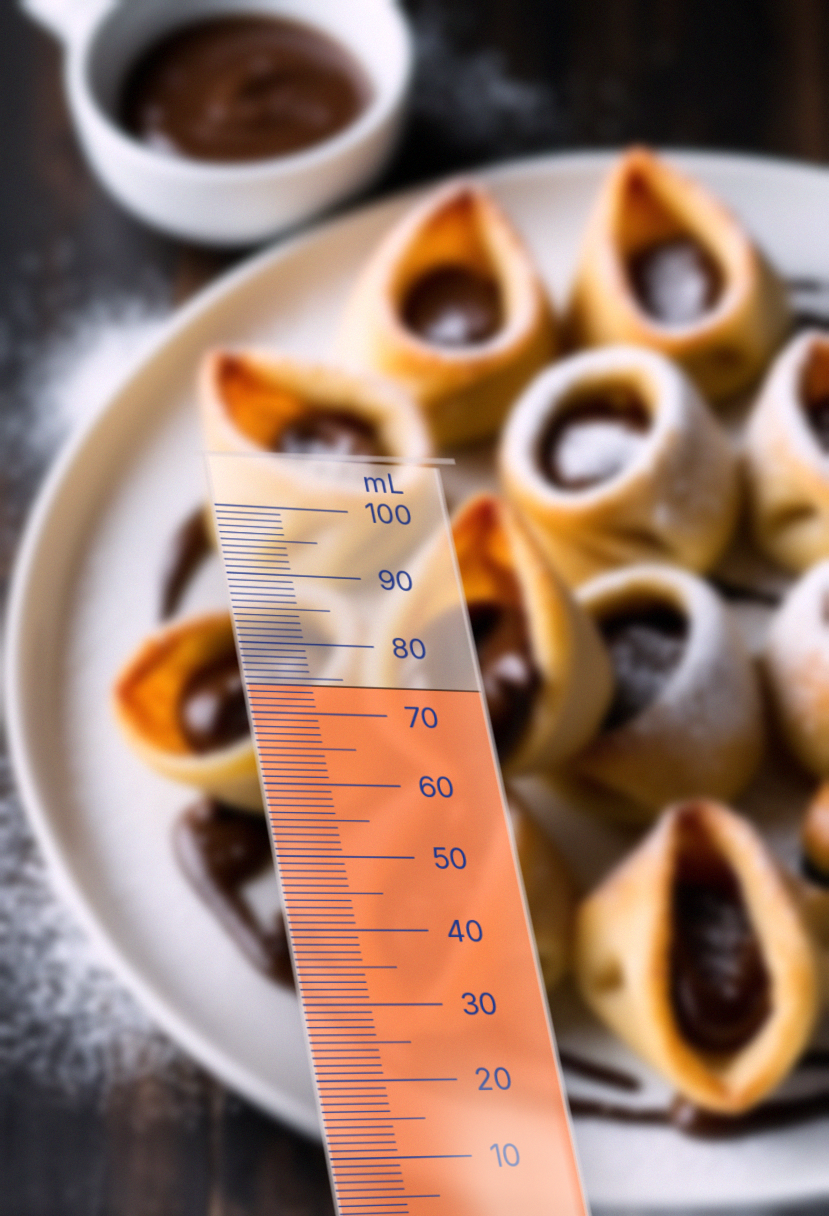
value=74 unit=mL
